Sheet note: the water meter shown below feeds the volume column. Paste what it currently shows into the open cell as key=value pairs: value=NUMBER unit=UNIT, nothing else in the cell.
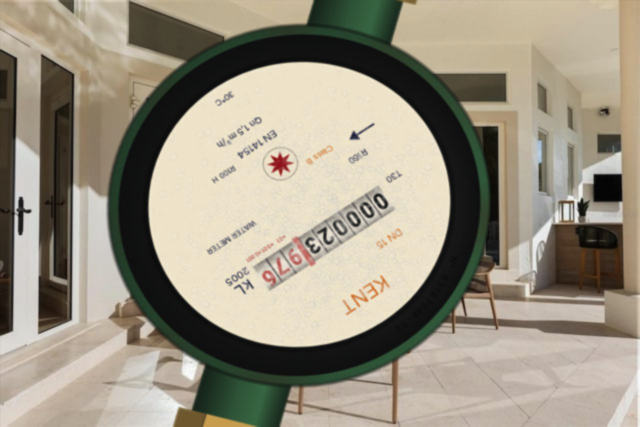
value=23.976 unit=kL
